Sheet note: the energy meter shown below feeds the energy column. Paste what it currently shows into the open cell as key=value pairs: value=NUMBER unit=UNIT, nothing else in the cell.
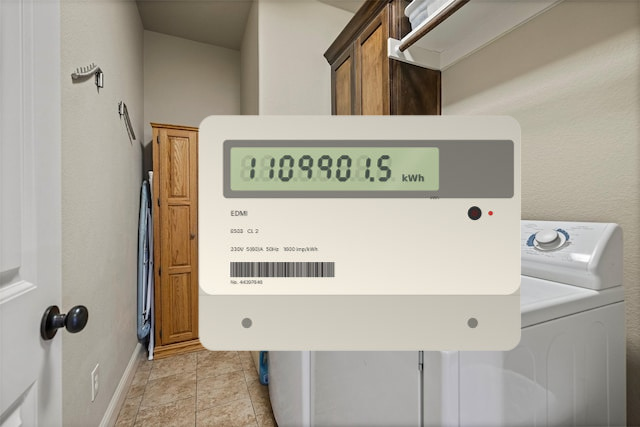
value=1109901.5 unit=kWh
